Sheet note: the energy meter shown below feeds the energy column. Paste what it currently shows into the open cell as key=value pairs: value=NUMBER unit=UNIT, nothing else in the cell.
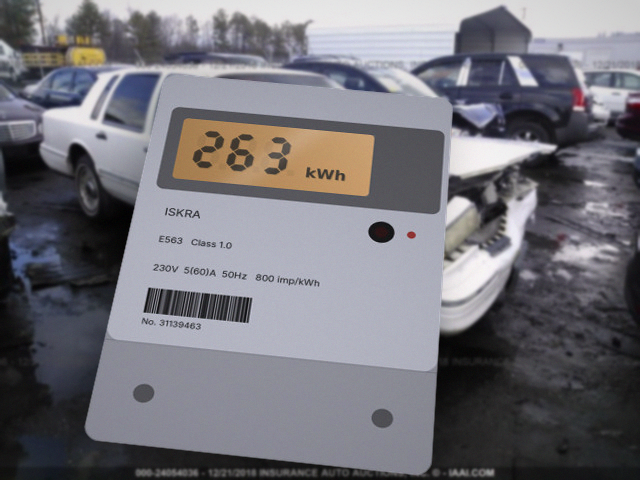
value=263 unit=kWh
